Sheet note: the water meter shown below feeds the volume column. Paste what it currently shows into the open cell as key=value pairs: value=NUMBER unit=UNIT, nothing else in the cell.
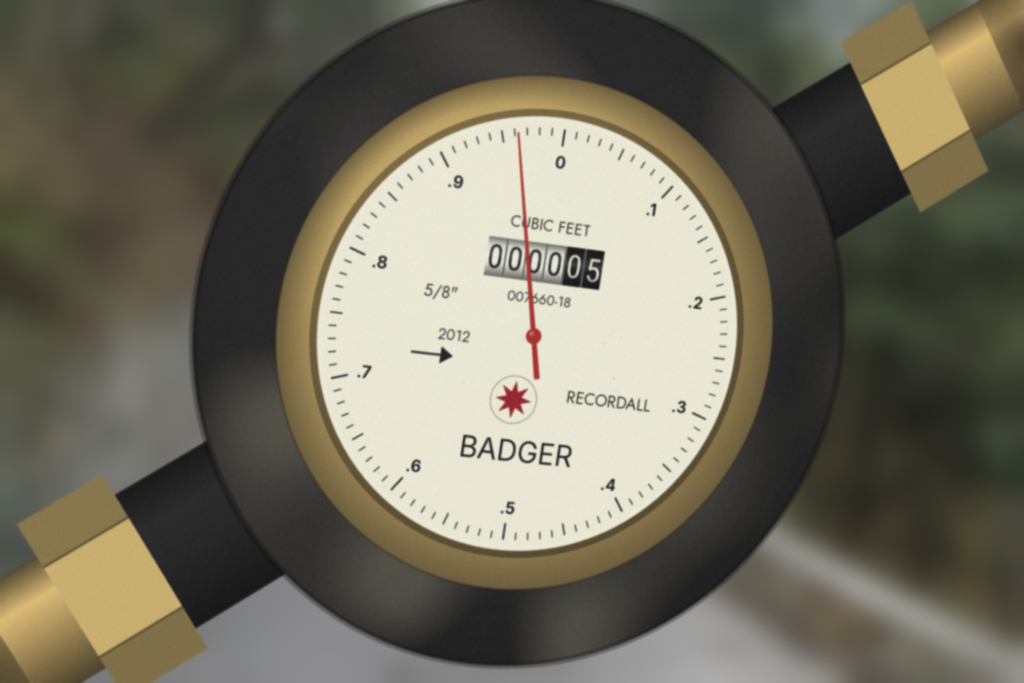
value=4.96 unit=ft³
